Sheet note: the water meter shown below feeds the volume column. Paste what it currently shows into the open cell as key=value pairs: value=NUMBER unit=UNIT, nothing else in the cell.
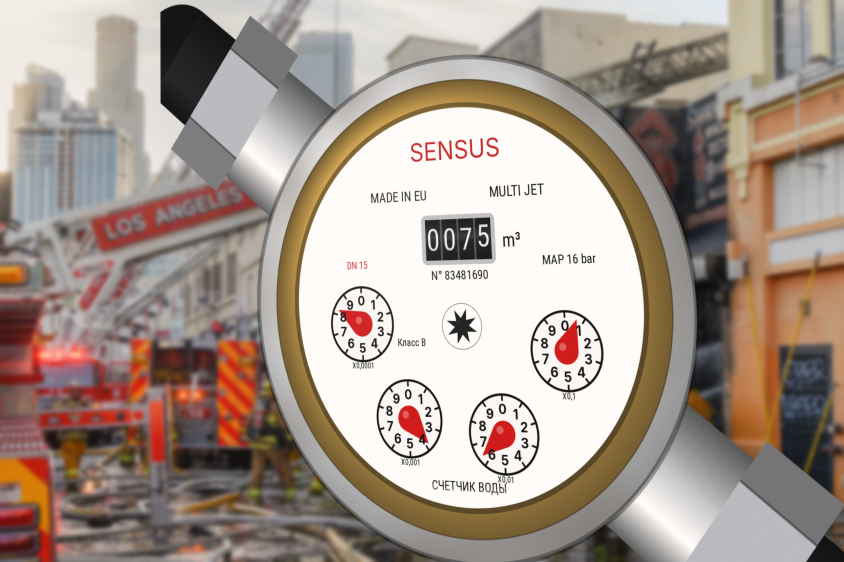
value=75.0638 unit=m³
